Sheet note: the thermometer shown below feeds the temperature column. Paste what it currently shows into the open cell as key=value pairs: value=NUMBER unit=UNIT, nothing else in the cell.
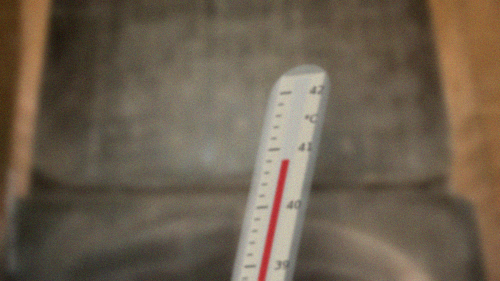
value=40.8 unit=°C
